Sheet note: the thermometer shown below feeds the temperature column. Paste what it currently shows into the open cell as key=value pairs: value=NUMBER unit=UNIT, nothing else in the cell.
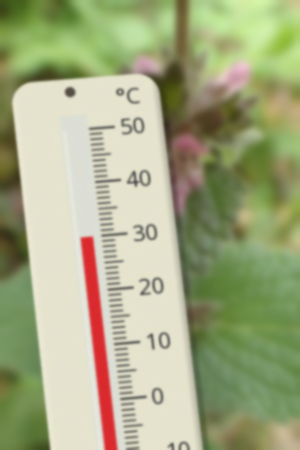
value=30 unit=°C
